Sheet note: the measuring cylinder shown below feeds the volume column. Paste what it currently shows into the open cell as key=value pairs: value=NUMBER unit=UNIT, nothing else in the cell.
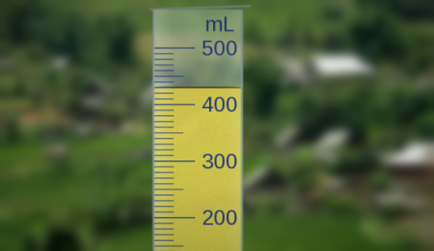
value=430 unit=mL
